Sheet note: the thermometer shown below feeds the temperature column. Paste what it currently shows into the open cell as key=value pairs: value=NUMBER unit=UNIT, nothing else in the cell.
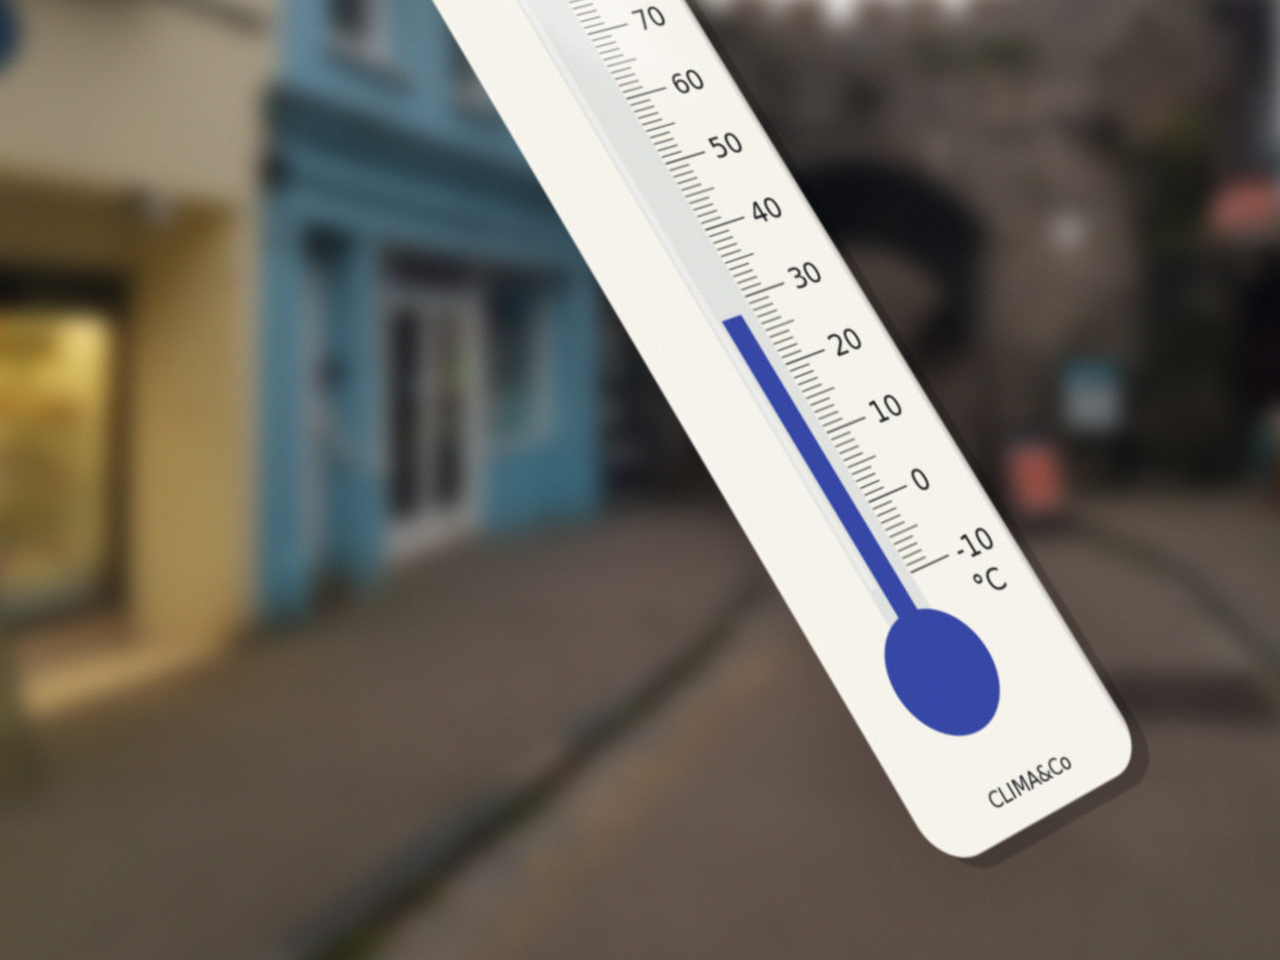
value=28 unit=°C
